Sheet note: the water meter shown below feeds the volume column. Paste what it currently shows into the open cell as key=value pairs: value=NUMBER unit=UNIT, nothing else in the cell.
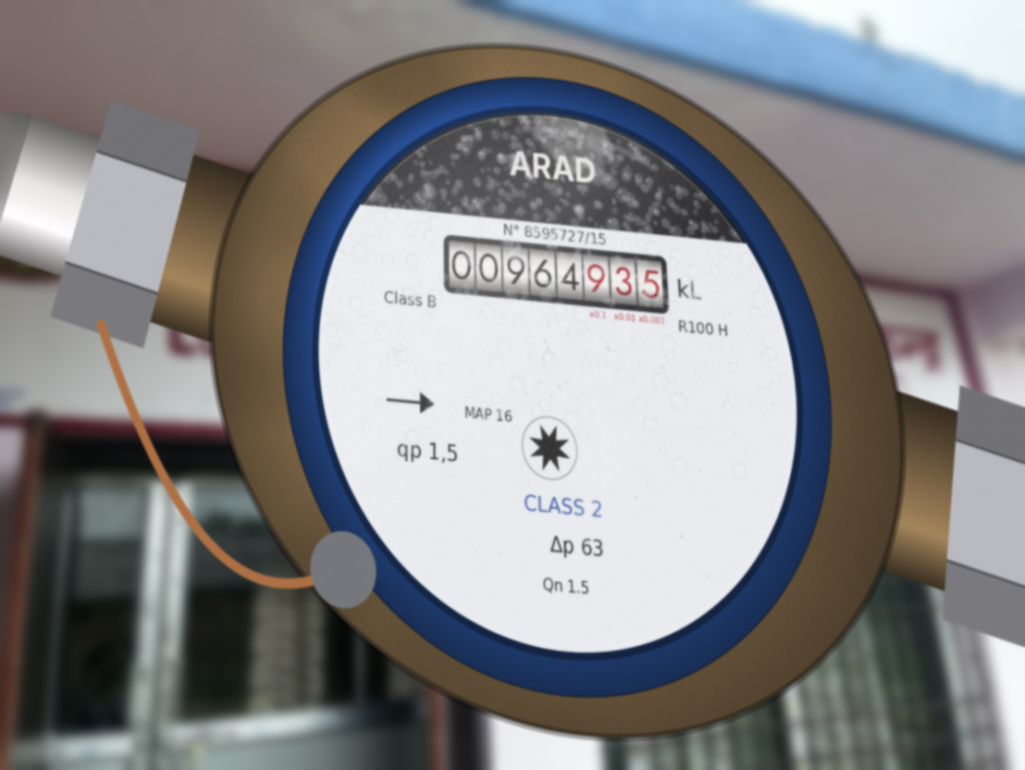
value=964.935 unit=kL
